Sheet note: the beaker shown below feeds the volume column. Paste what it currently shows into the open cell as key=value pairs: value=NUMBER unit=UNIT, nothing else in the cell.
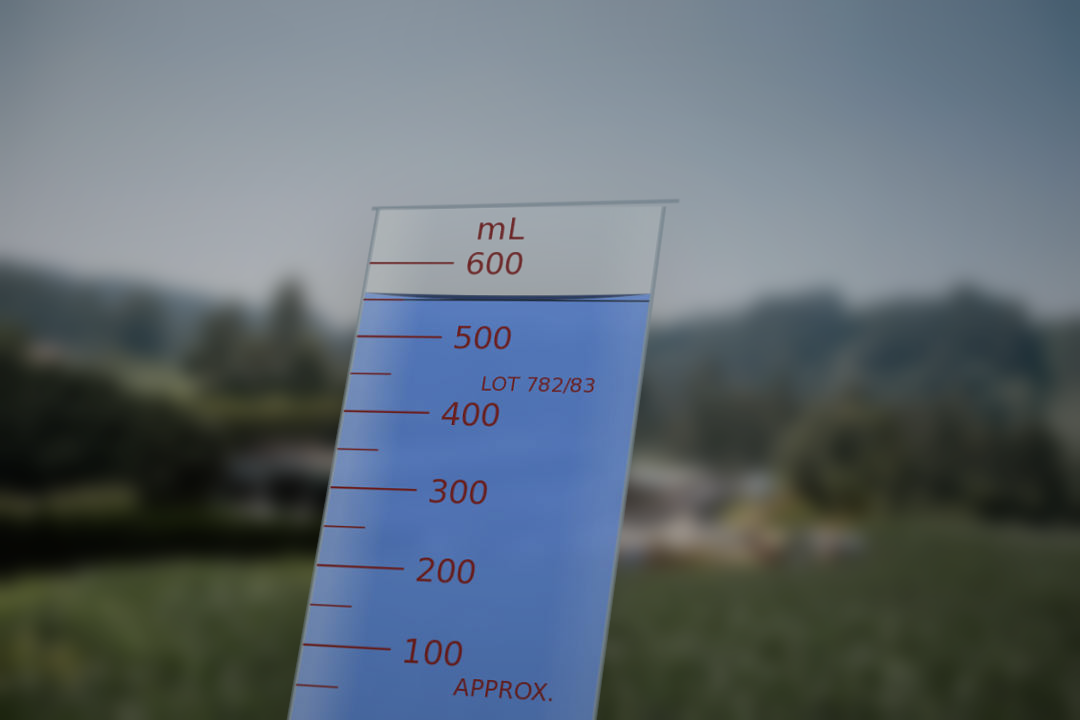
value=550 unit=mL
